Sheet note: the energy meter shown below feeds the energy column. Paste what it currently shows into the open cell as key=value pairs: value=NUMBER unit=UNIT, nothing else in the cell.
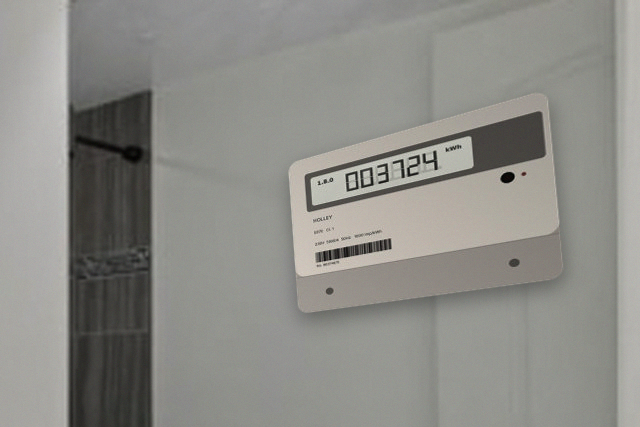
value=3724 unit=kWh
